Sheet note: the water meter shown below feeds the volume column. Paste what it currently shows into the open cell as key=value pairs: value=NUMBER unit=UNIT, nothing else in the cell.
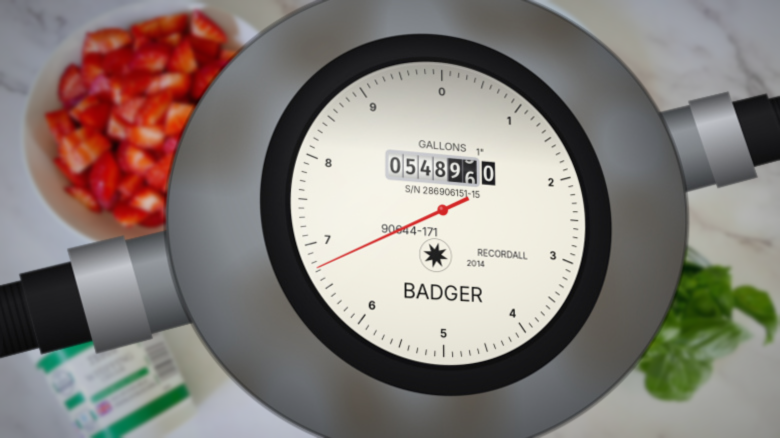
value=548956.7 unit=gal
